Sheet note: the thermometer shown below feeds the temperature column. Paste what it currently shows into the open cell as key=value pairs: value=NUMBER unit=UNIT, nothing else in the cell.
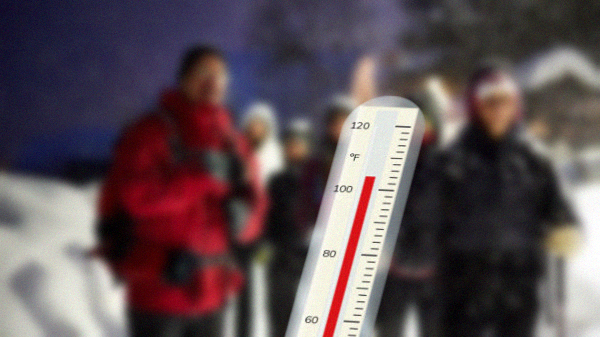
value=104 unit=°F
